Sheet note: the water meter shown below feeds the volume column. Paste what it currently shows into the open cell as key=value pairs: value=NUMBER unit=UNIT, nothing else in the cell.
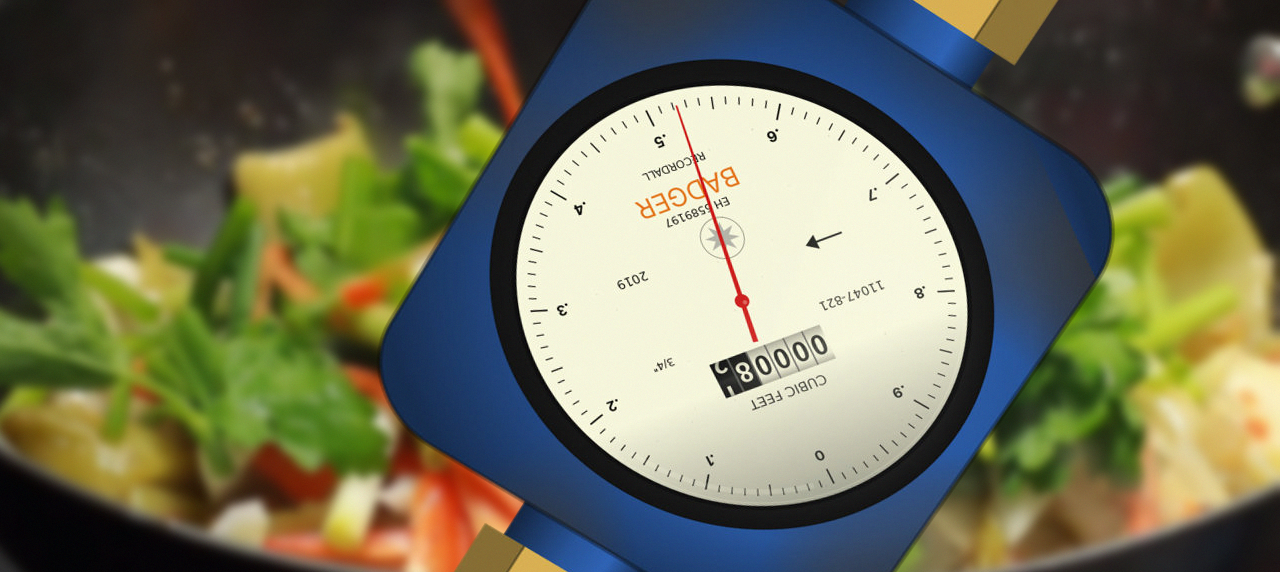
value=81.52 unit=ft³
